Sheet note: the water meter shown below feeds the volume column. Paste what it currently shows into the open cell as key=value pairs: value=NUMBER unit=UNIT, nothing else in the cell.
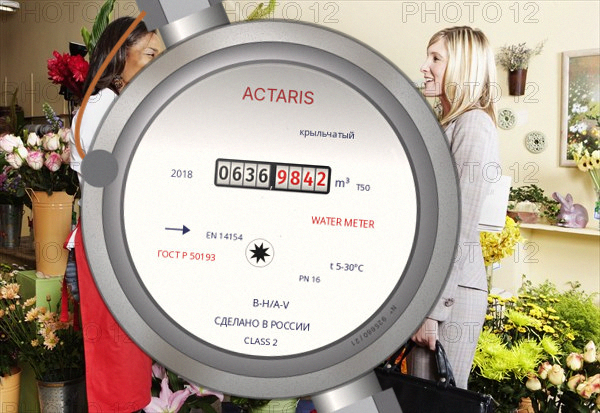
value=636.9842 unit=m³
